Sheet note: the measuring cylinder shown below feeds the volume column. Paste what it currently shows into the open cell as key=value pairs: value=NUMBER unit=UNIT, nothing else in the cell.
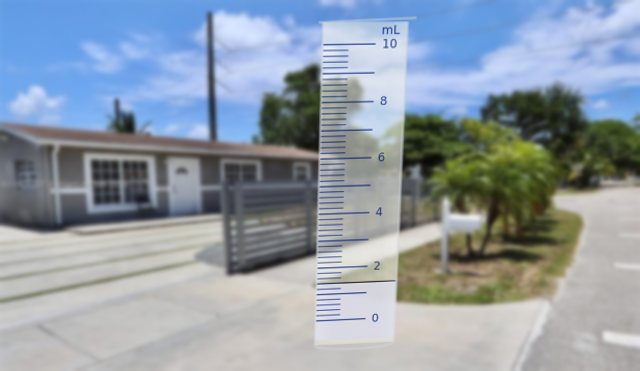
value=1.4 unit=mL
